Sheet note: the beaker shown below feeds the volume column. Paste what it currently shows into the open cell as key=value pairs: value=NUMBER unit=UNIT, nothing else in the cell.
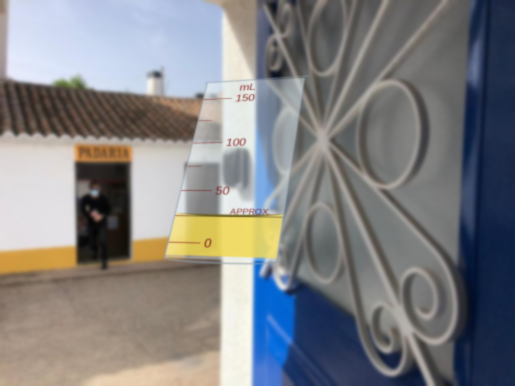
value=25 unit=mL
